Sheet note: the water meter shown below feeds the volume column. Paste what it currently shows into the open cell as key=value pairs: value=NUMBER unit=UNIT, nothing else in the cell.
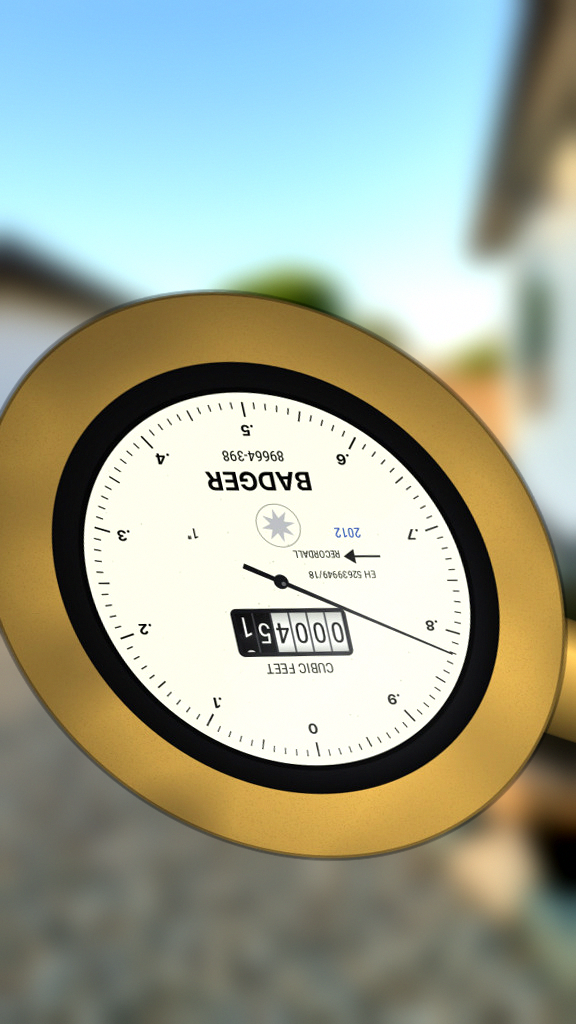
value=450.82 unit=ft³
